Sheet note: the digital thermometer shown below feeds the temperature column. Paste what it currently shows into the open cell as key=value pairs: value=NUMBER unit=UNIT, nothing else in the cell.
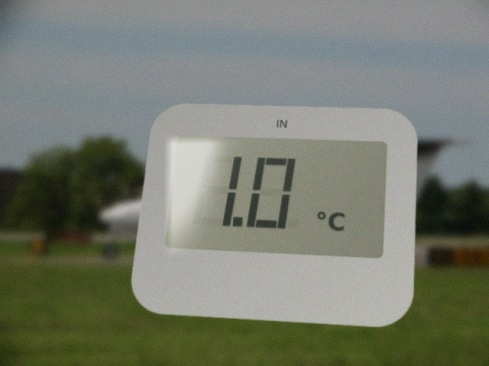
value=1.0 unit=°C
